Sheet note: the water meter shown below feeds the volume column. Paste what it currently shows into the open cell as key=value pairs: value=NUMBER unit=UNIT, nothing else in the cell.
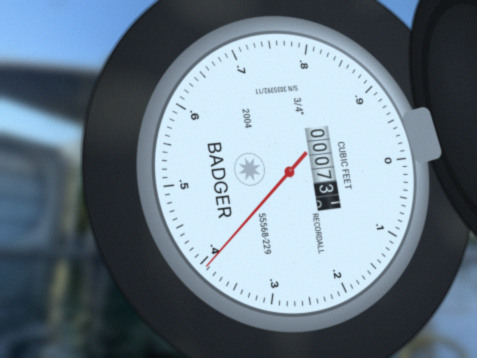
value=731.39 unit=ft³
